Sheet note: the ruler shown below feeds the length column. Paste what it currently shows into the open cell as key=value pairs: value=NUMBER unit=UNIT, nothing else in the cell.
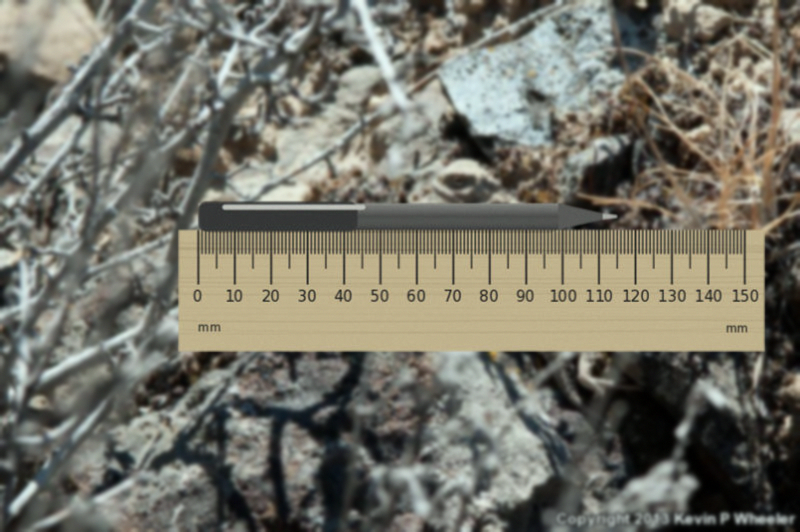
value=115 unit=mm
